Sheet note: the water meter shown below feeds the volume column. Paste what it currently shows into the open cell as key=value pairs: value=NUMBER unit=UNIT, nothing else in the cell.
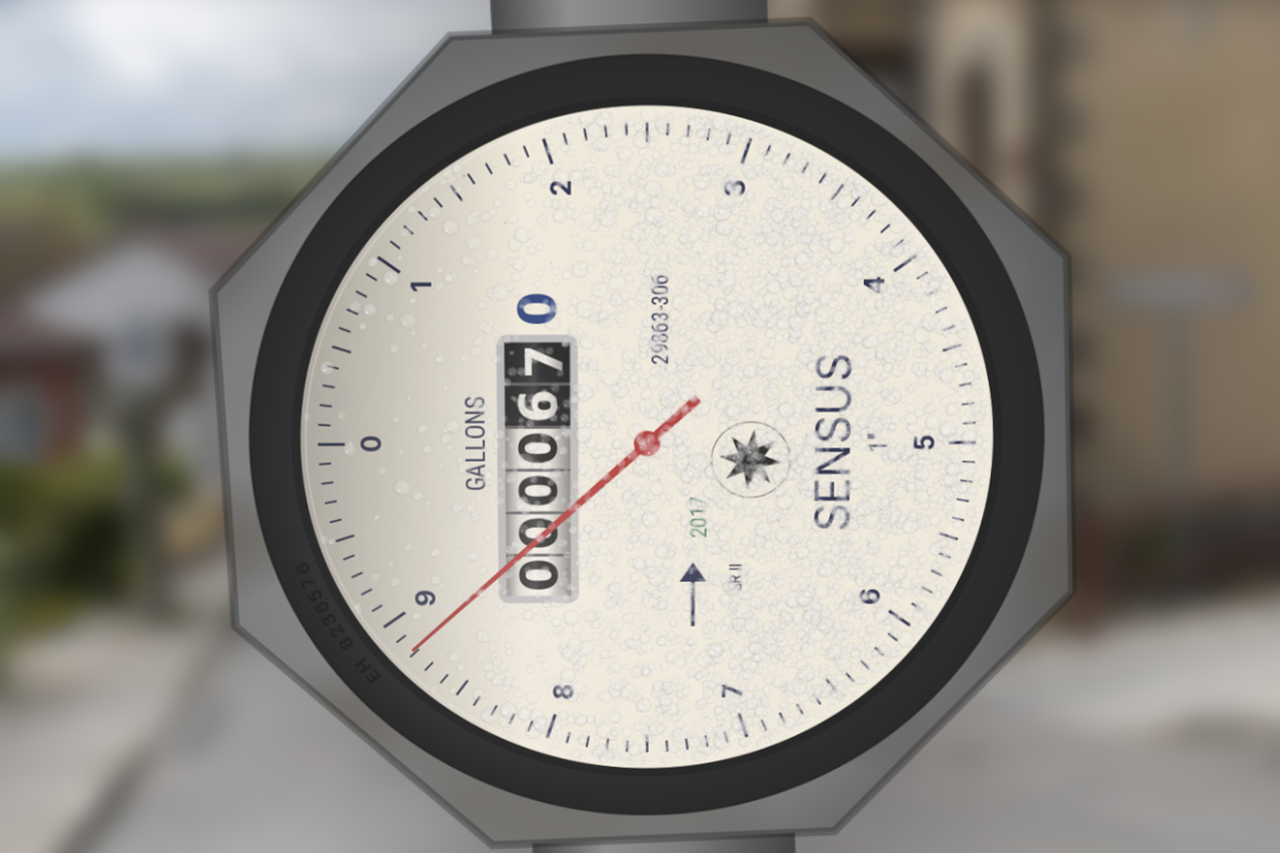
value=668.8 unit=gal
